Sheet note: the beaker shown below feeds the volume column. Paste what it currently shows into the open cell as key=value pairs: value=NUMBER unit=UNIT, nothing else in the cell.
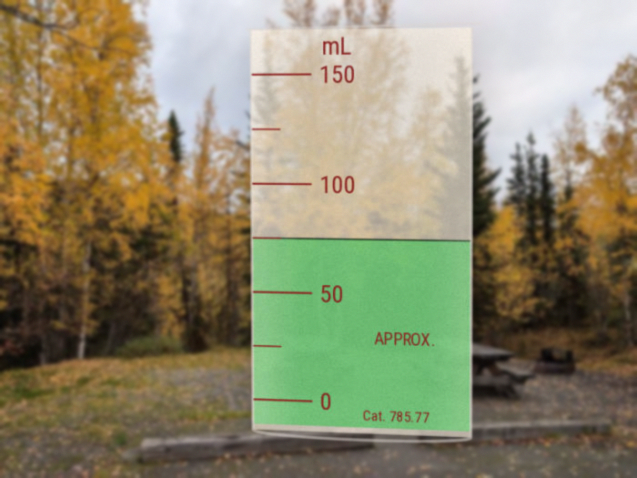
value=75 unit=mL
